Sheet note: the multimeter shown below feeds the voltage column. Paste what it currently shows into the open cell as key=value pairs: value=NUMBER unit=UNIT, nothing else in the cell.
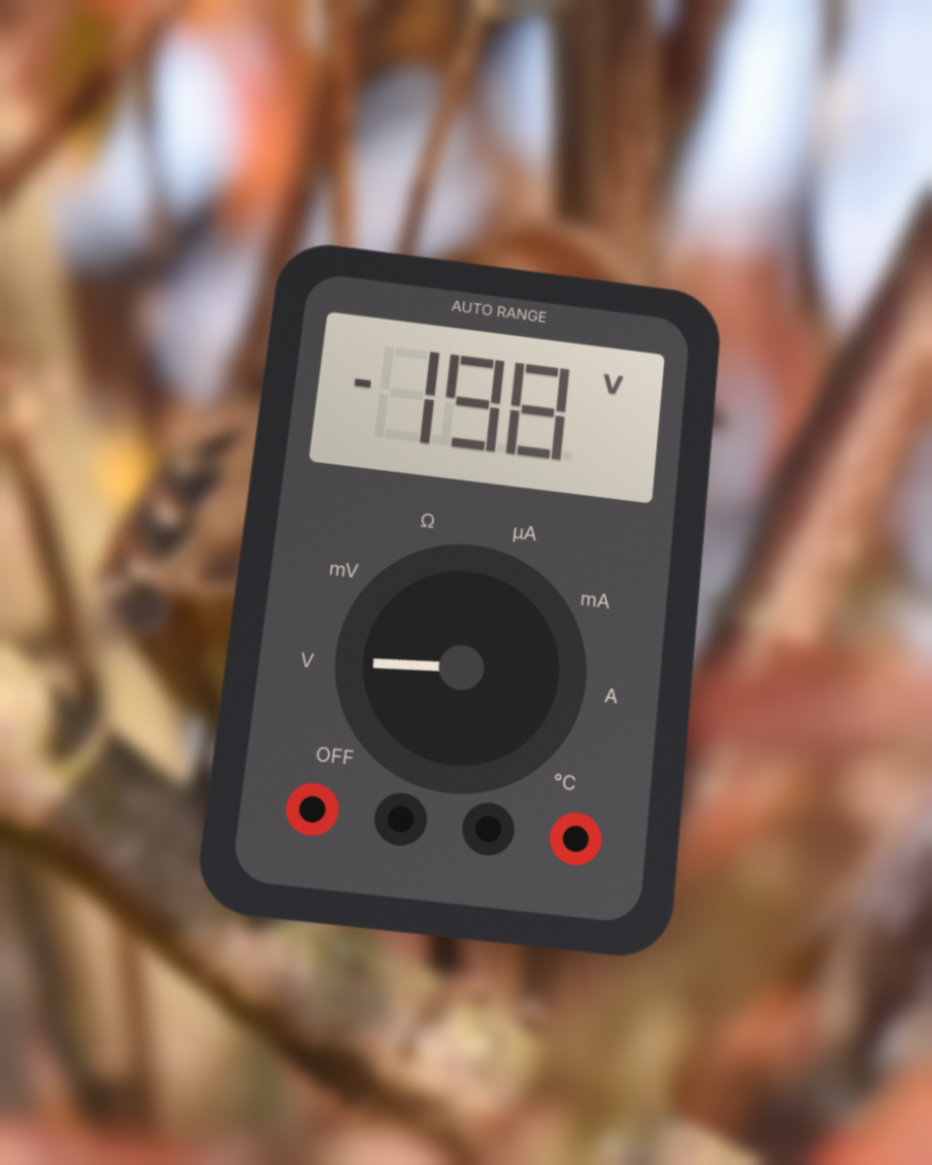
value=-198 unit=V
